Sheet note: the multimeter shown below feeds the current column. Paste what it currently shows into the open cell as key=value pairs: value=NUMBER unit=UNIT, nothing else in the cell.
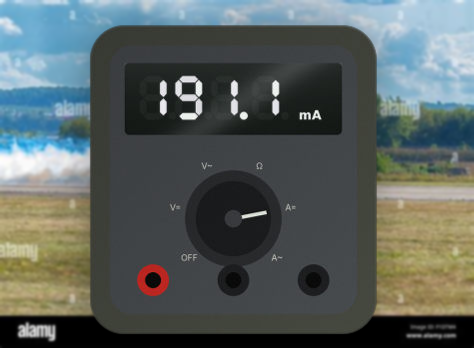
value=191.1 unit=mA
